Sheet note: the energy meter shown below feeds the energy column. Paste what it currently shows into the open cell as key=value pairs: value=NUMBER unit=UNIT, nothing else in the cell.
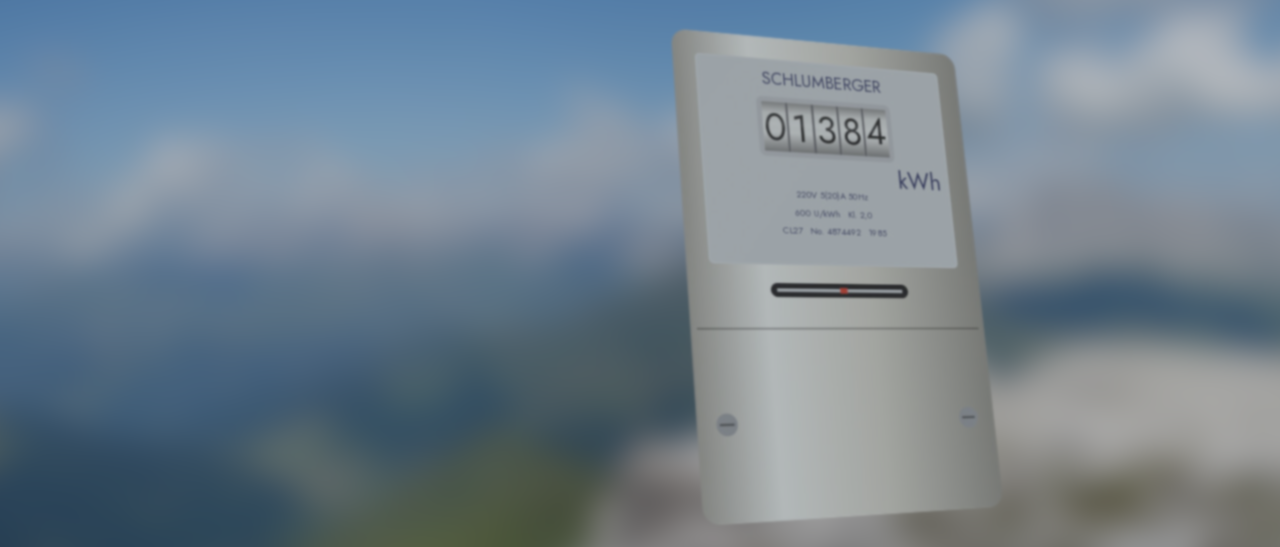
value=1384 unit=kWh
